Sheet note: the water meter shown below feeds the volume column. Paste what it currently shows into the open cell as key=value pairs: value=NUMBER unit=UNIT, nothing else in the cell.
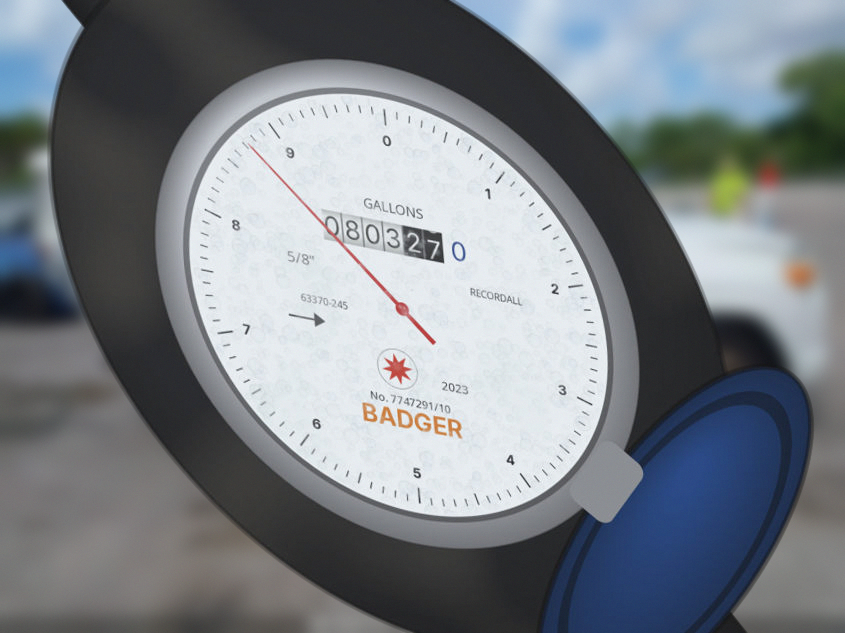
value=803268.7 unit=gal
